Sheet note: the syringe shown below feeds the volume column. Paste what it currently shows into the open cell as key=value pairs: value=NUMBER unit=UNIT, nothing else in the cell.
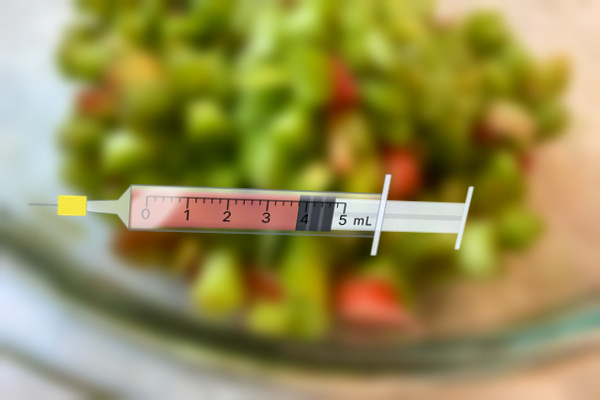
value=3.8 unit=mL
